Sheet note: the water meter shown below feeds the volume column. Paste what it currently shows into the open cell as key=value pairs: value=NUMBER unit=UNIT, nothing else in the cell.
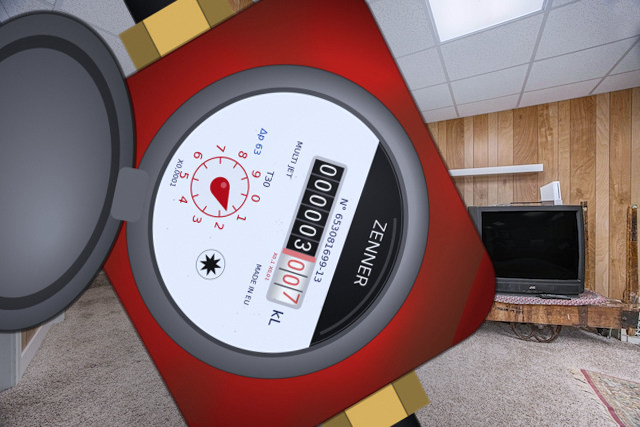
value=3.0071 unit=kL
